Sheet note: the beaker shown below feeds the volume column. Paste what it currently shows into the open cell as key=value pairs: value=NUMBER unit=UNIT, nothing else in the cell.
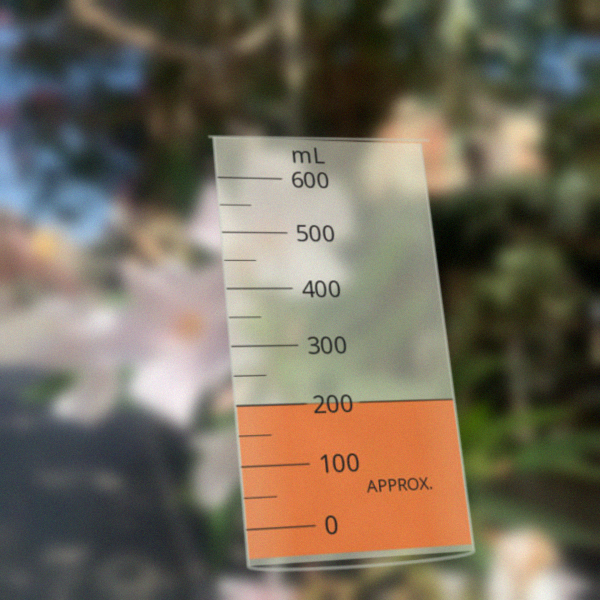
value=200 unit=mL
